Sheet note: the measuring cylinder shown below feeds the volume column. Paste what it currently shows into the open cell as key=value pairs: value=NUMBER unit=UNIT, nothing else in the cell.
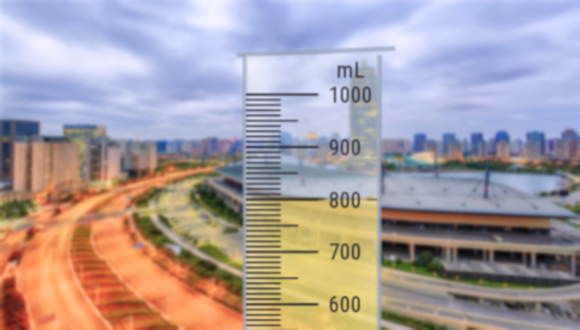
value=800 unit=mL
